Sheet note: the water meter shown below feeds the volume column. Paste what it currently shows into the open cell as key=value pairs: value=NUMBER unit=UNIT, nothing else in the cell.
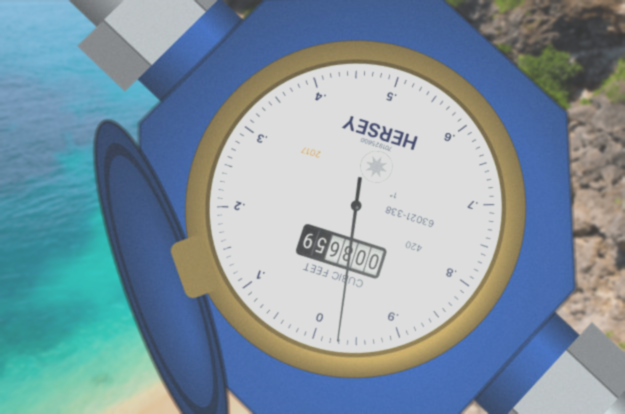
value=8658.97 unit=ft³
